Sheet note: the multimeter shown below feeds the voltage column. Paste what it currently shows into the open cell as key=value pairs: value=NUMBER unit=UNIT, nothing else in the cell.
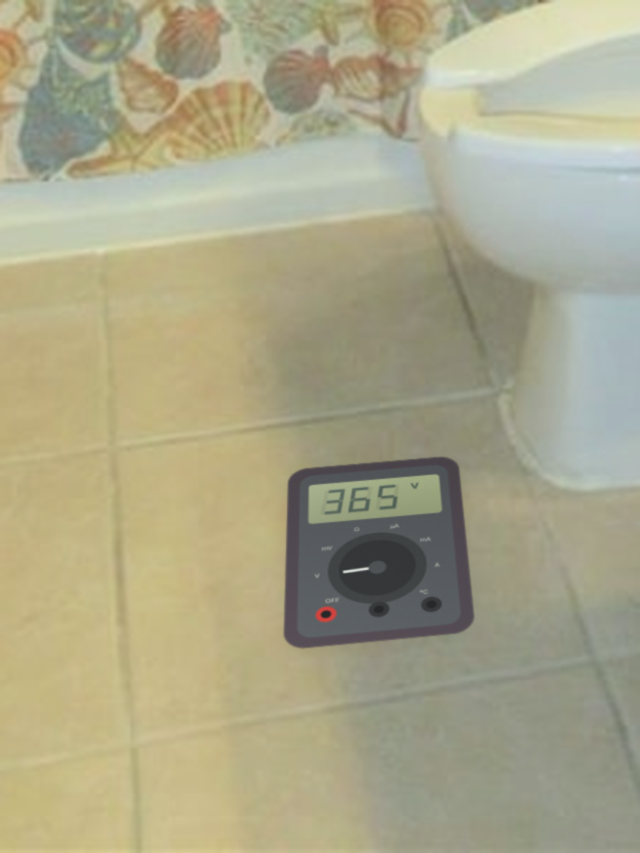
value=365 unit=V
